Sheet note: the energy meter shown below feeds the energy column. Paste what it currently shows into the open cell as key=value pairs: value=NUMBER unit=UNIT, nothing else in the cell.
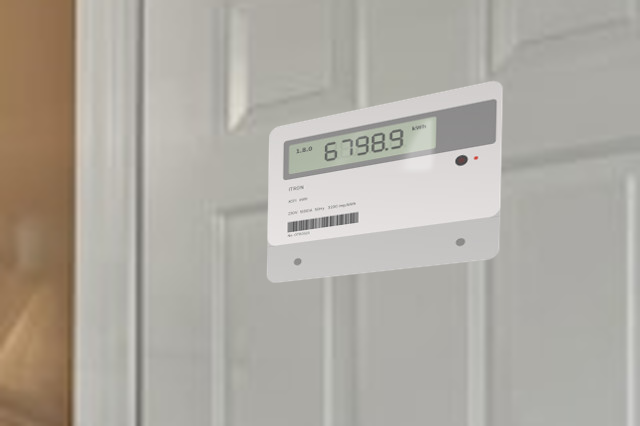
value=6798.9 unit=kWh
